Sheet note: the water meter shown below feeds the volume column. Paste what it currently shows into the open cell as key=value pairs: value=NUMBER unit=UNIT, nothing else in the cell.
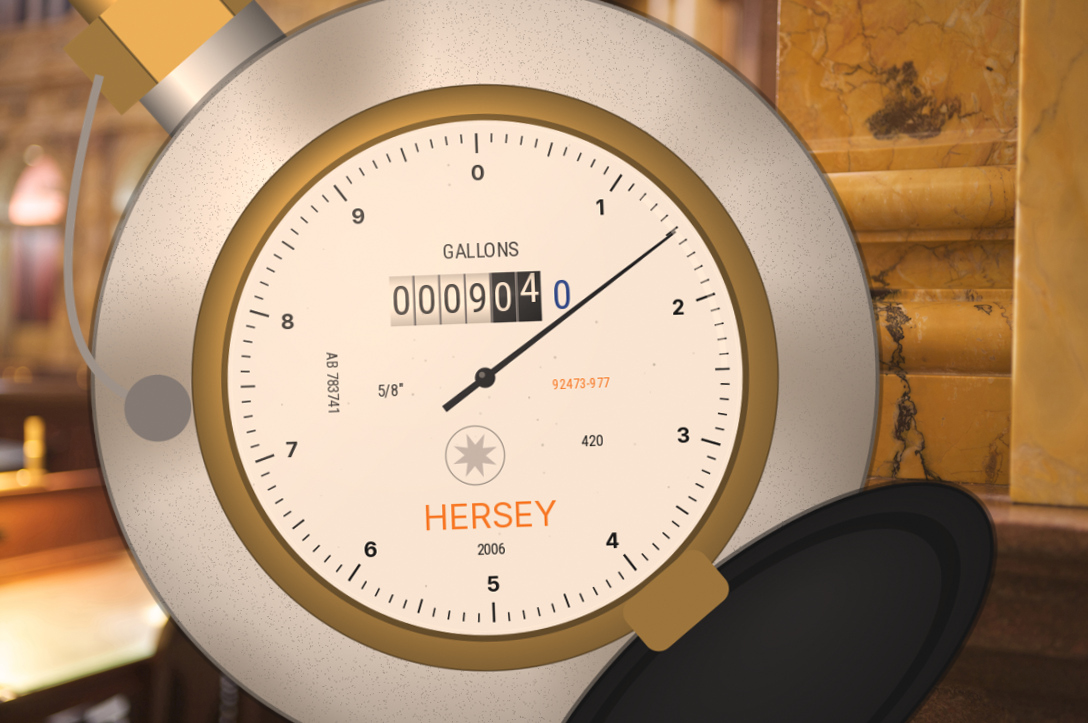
value=9041.5 unit=gal
